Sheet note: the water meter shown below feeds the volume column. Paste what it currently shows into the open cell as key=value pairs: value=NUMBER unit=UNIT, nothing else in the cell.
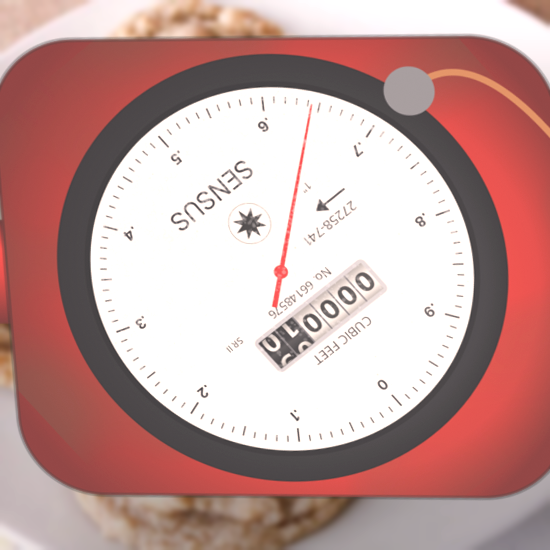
value=9.64 unit=ft³
